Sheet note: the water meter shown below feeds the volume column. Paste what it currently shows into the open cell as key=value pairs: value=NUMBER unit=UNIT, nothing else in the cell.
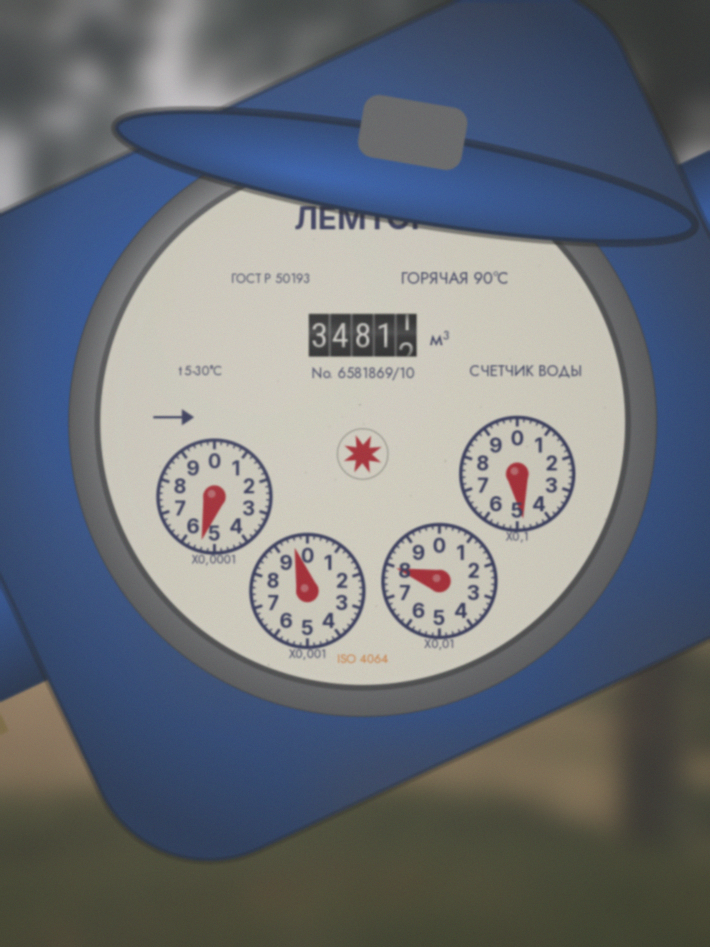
value=34811.4795 unit=m³
